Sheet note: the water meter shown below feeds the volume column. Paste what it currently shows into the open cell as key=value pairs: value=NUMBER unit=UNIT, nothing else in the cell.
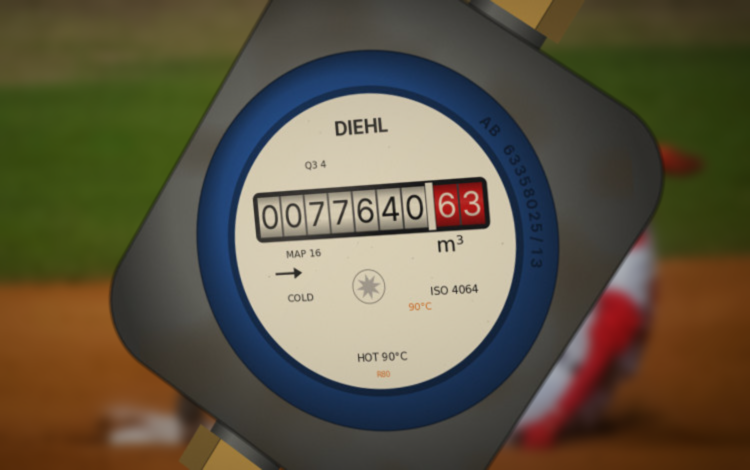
value=77640.63 unit=m³
